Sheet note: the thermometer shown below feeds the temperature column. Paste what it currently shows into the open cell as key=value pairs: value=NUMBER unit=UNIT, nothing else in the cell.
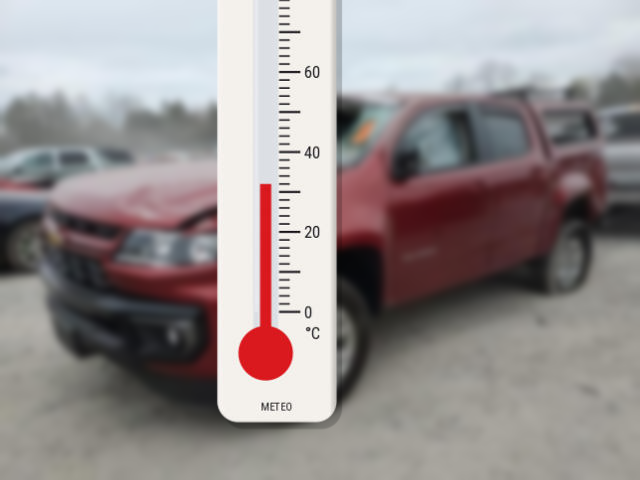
value=32 unit=°C
